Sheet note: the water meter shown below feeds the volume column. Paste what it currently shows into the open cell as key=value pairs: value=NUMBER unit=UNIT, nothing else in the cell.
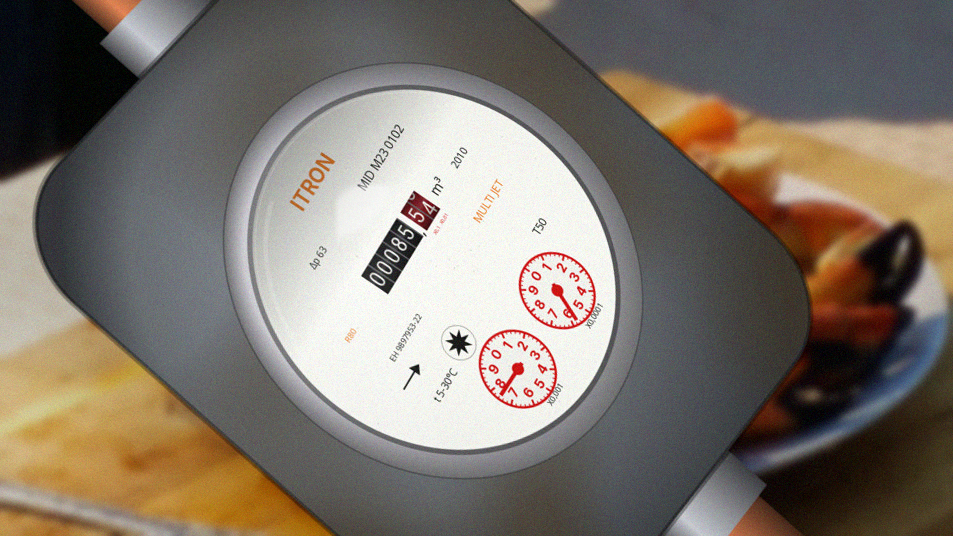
value=85.5375 unit=m³
